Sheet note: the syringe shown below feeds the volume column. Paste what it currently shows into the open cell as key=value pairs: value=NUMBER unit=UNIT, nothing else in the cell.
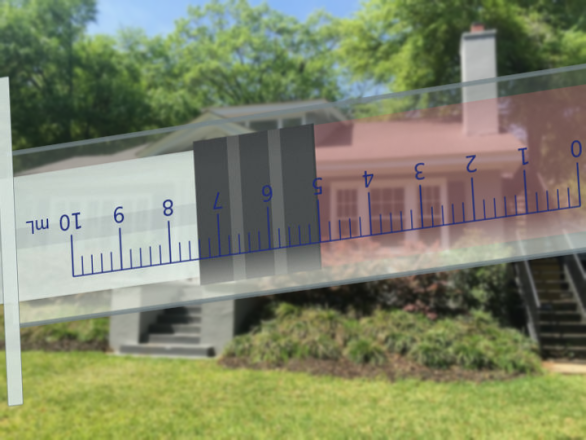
value=5 unit=mL
